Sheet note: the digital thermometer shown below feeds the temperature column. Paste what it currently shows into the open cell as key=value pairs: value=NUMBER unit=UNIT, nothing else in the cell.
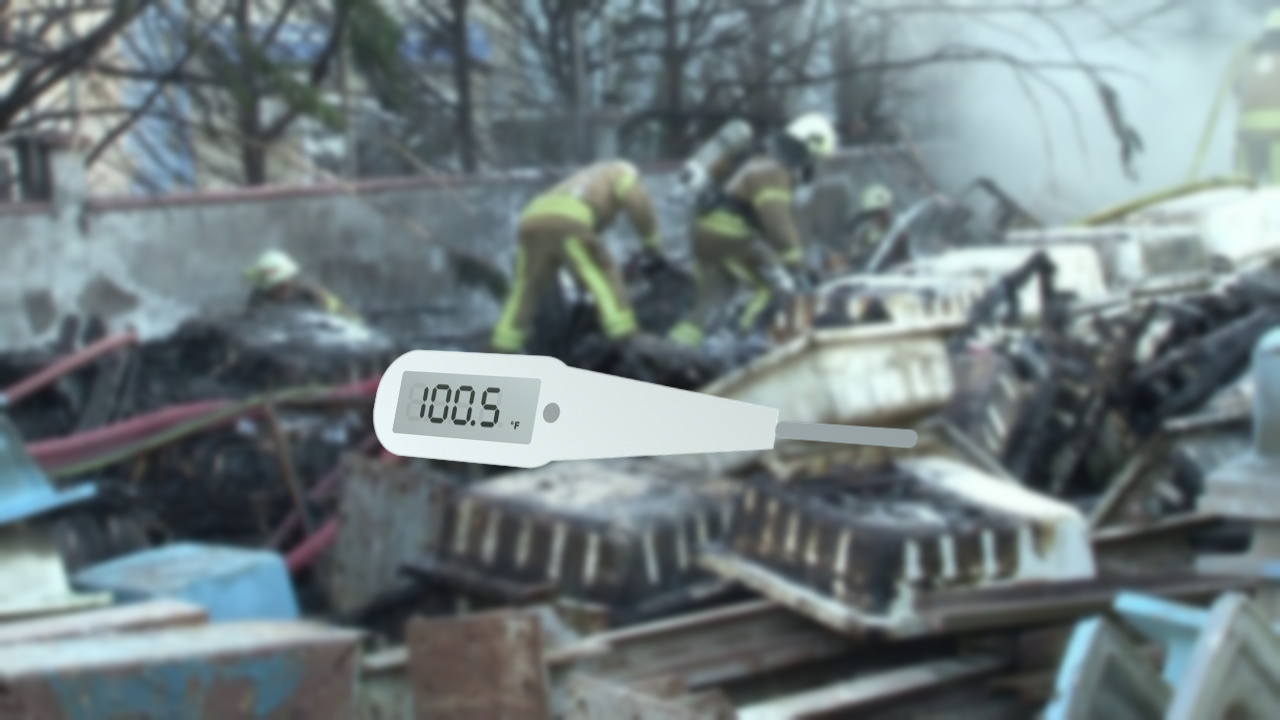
value=100.5 unit=°F
